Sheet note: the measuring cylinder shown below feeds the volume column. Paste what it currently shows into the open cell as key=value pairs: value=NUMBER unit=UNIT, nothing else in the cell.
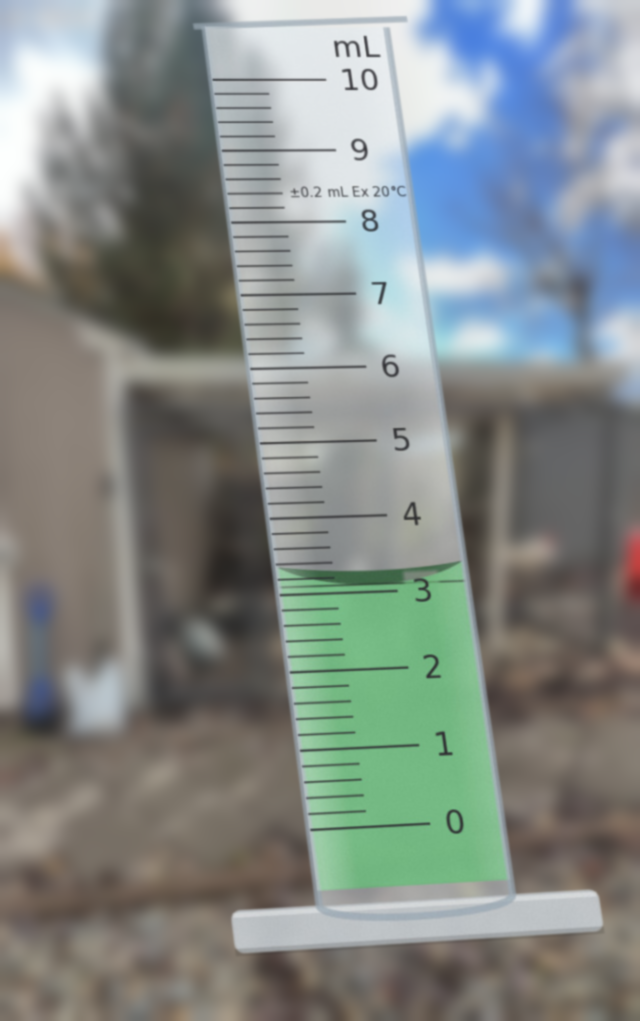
value=3.1 unit=mL
